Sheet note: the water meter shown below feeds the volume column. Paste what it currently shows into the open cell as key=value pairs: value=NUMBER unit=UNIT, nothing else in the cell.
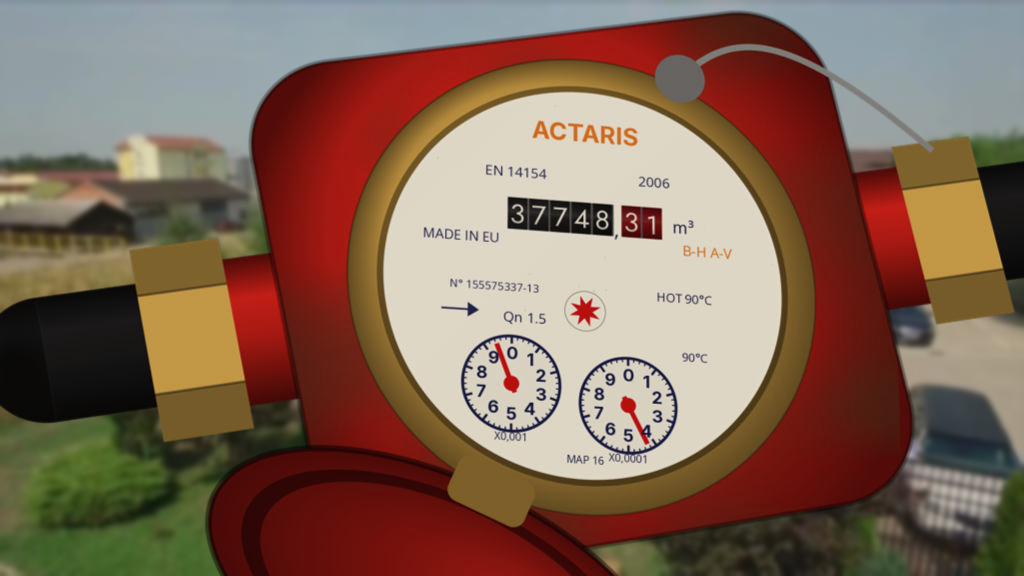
value=37748.3094 unit=m³
